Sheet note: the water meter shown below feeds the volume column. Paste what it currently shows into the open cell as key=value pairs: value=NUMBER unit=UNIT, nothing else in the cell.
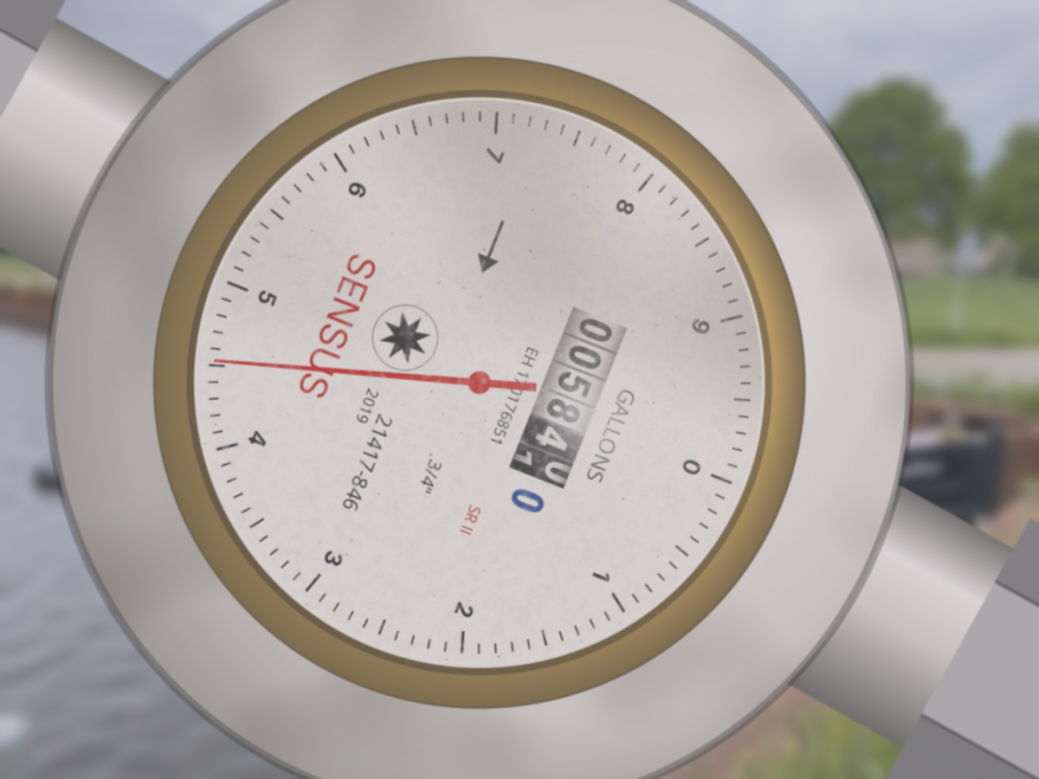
value=58404.5 unit=gal
